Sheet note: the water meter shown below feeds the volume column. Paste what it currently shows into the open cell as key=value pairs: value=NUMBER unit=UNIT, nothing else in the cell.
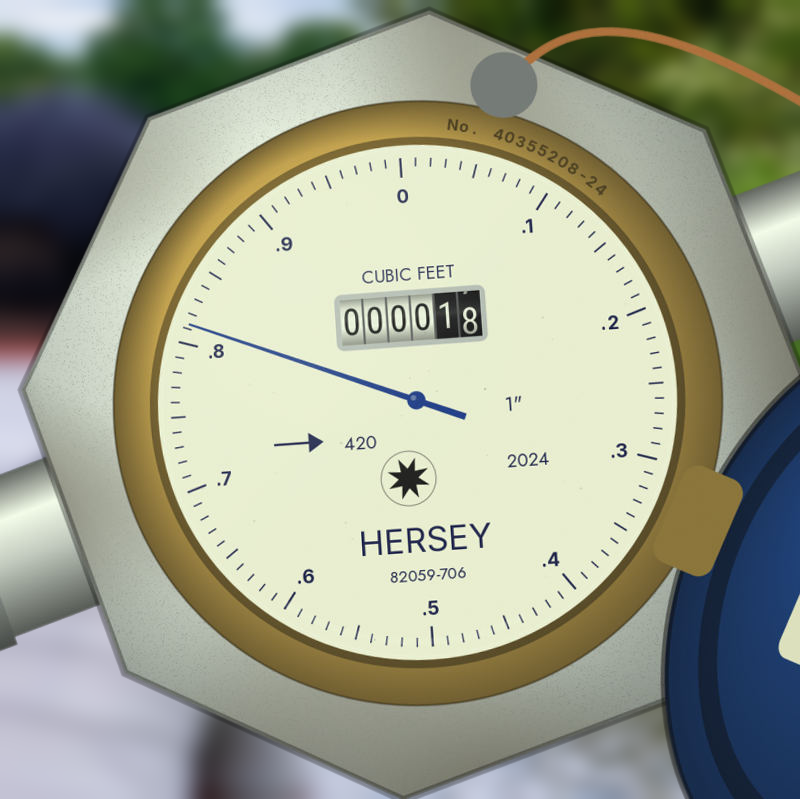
value=17.81 unit=ft³
